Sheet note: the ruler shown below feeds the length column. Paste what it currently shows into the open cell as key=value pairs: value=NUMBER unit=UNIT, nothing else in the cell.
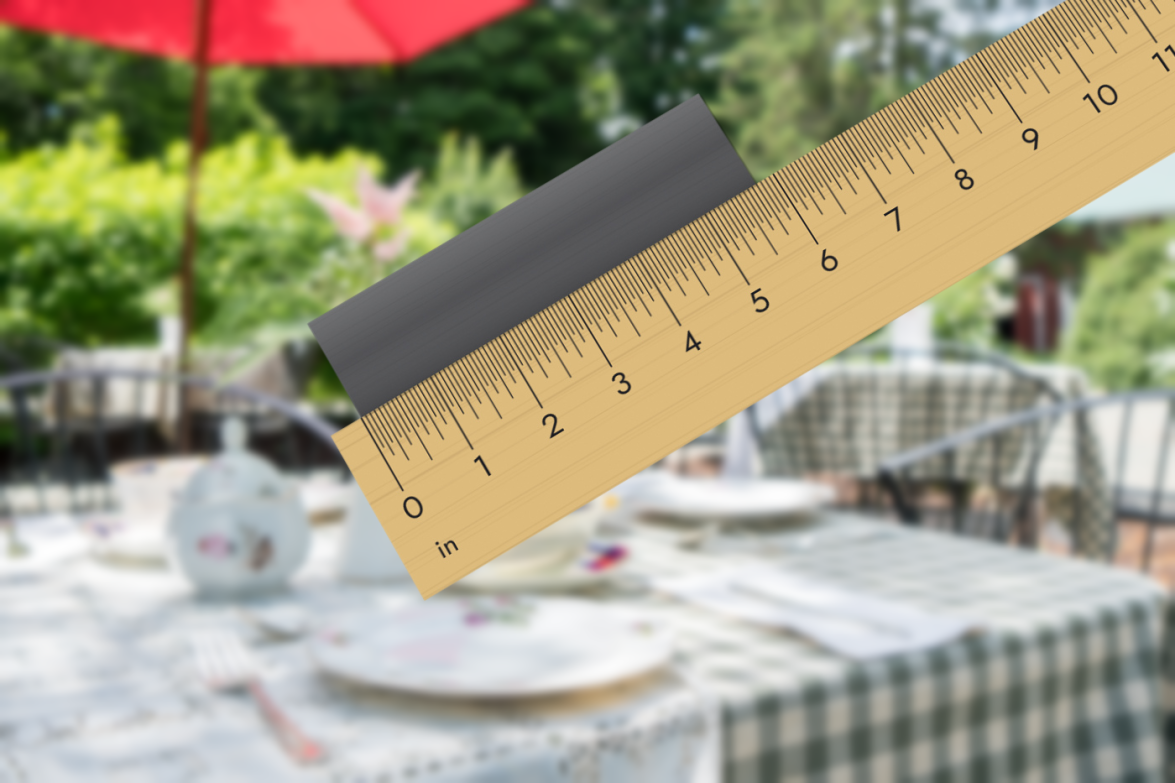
value=5.75 unit=in
